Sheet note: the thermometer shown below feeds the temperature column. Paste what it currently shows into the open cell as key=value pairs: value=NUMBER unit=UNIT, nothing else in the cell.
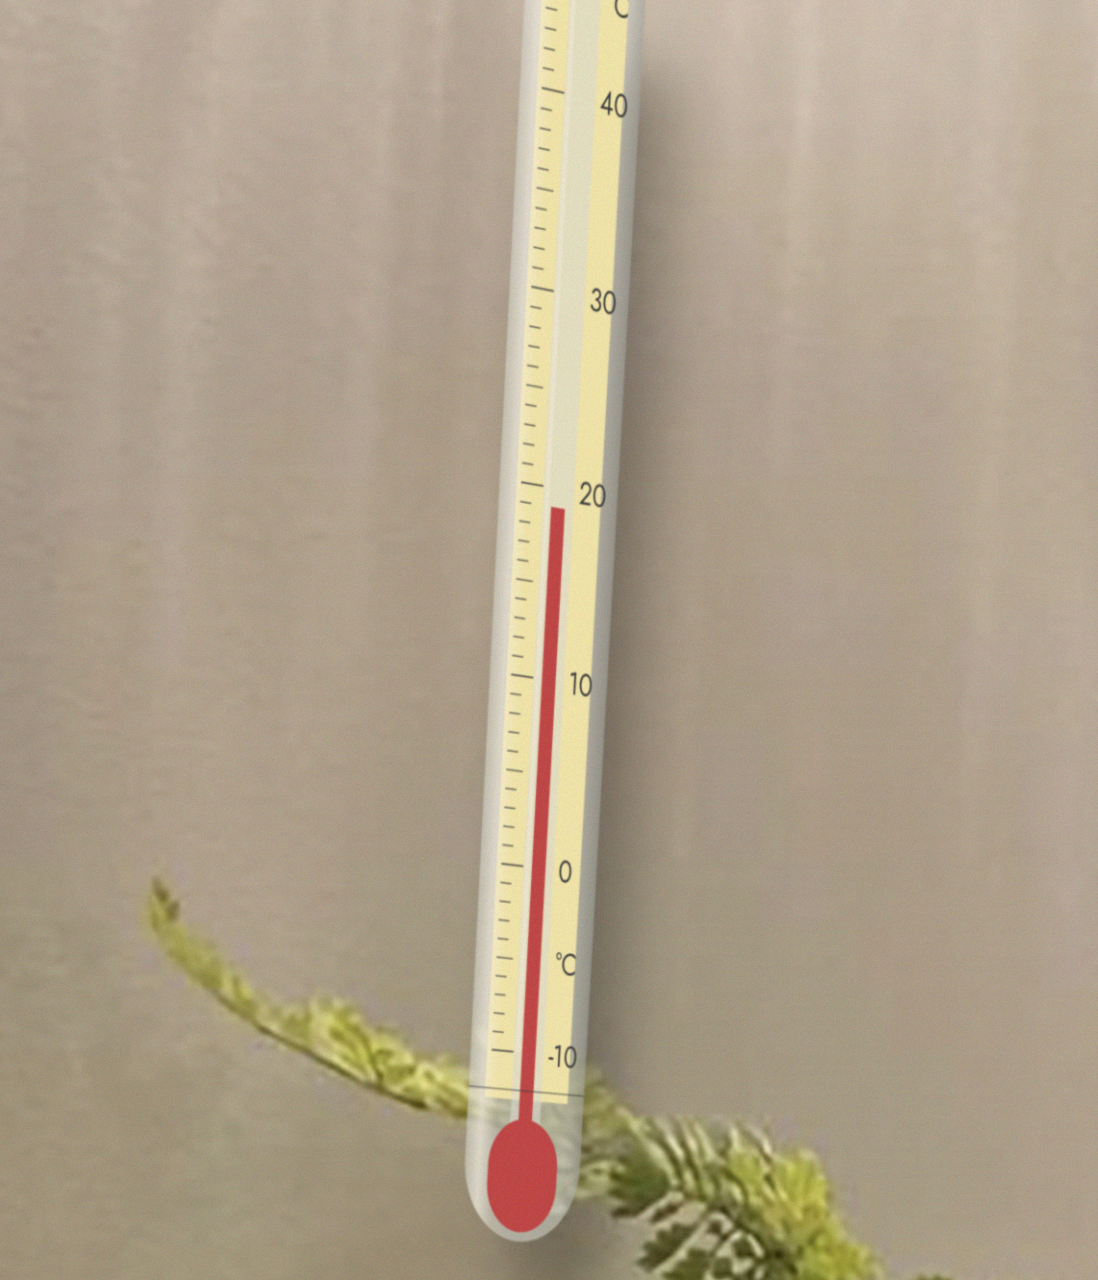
value=19 unit=°C
